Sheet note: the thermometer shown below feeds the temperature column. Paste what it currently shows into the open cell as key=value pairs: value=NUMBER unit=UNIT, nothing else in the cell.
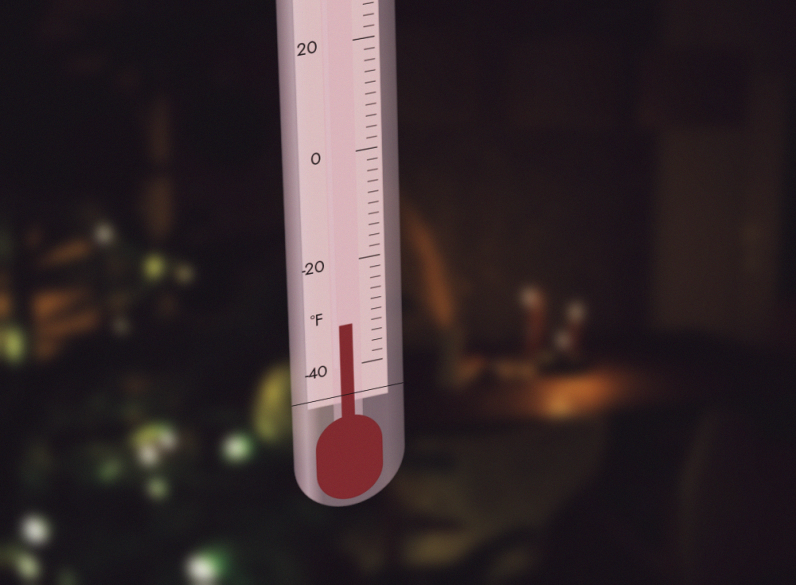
value=-32 unit=°F
